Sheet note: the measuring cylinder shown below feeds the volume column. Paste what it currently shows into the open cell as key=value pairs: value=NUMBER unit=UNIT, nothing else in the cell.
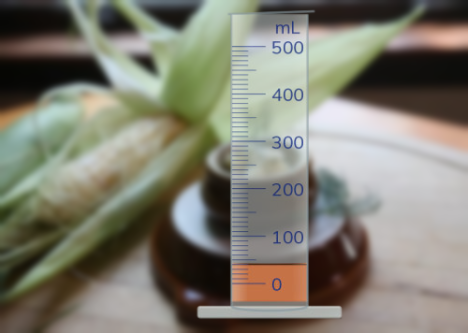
value=40 unit=mL
